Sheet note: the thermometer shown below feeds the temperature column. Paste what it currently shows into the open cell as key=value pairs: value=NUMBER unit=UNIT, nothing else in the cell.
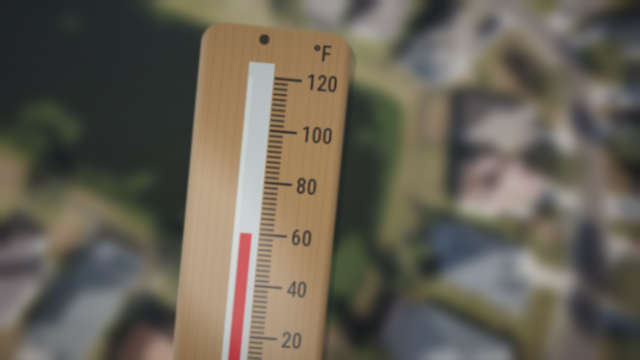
value=60 unit=°F
